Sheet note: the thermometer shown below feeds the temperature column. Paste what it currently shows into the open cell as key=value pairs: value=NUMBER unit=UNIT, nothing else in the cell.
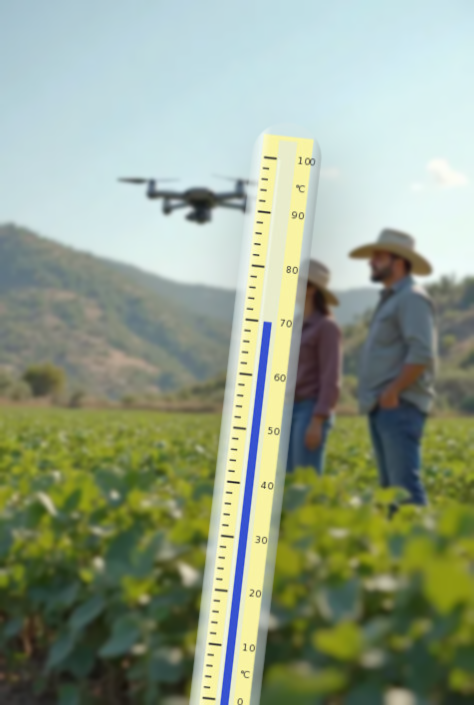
value=70 unit=°C
